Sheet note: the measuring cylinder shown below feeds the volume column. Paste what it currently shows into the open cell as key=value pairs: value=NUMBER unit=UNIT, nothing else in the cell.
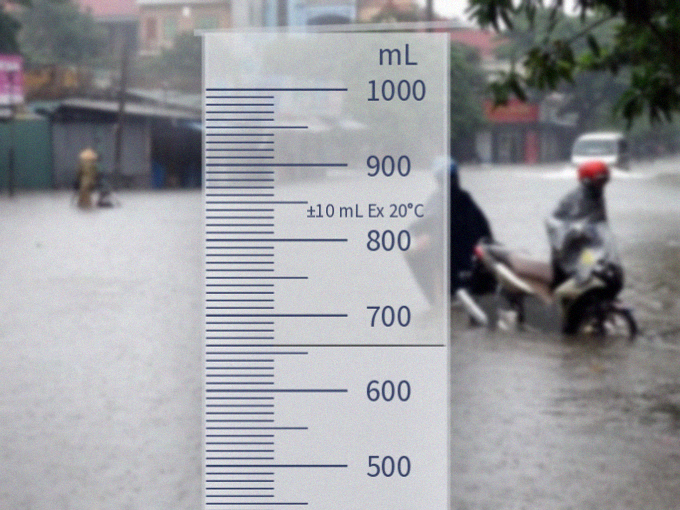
value=660 unit=mL
